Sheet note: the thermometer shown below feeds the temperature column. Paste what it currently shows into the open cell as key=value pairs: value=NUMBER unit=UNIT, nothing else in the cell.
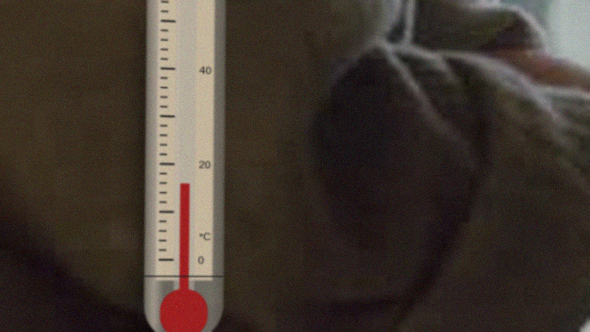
value=16 unit=°C
